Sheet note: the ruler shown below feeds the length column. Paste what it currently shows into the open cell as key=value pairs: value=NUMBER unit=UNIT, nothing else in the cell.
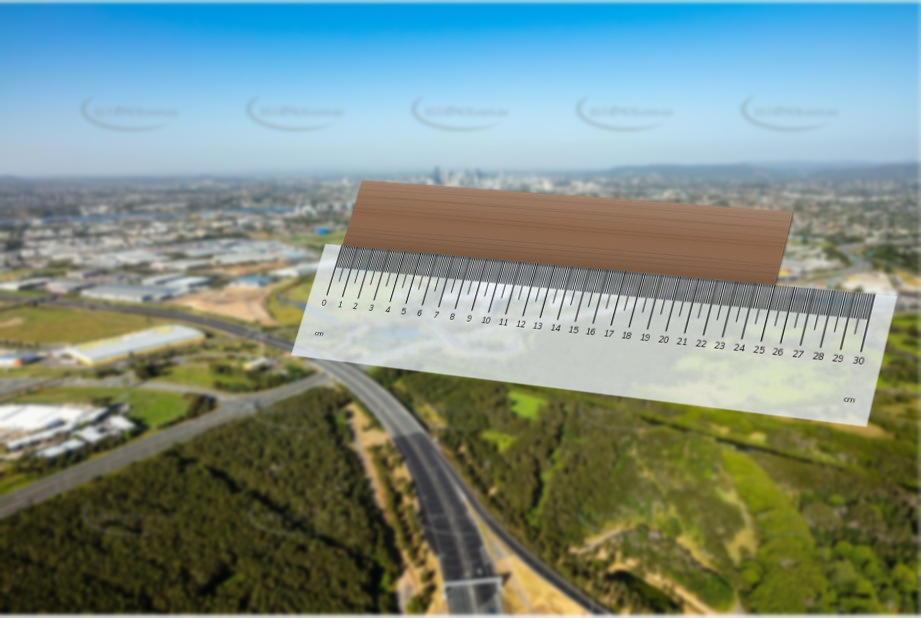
value=25 unit=cm
